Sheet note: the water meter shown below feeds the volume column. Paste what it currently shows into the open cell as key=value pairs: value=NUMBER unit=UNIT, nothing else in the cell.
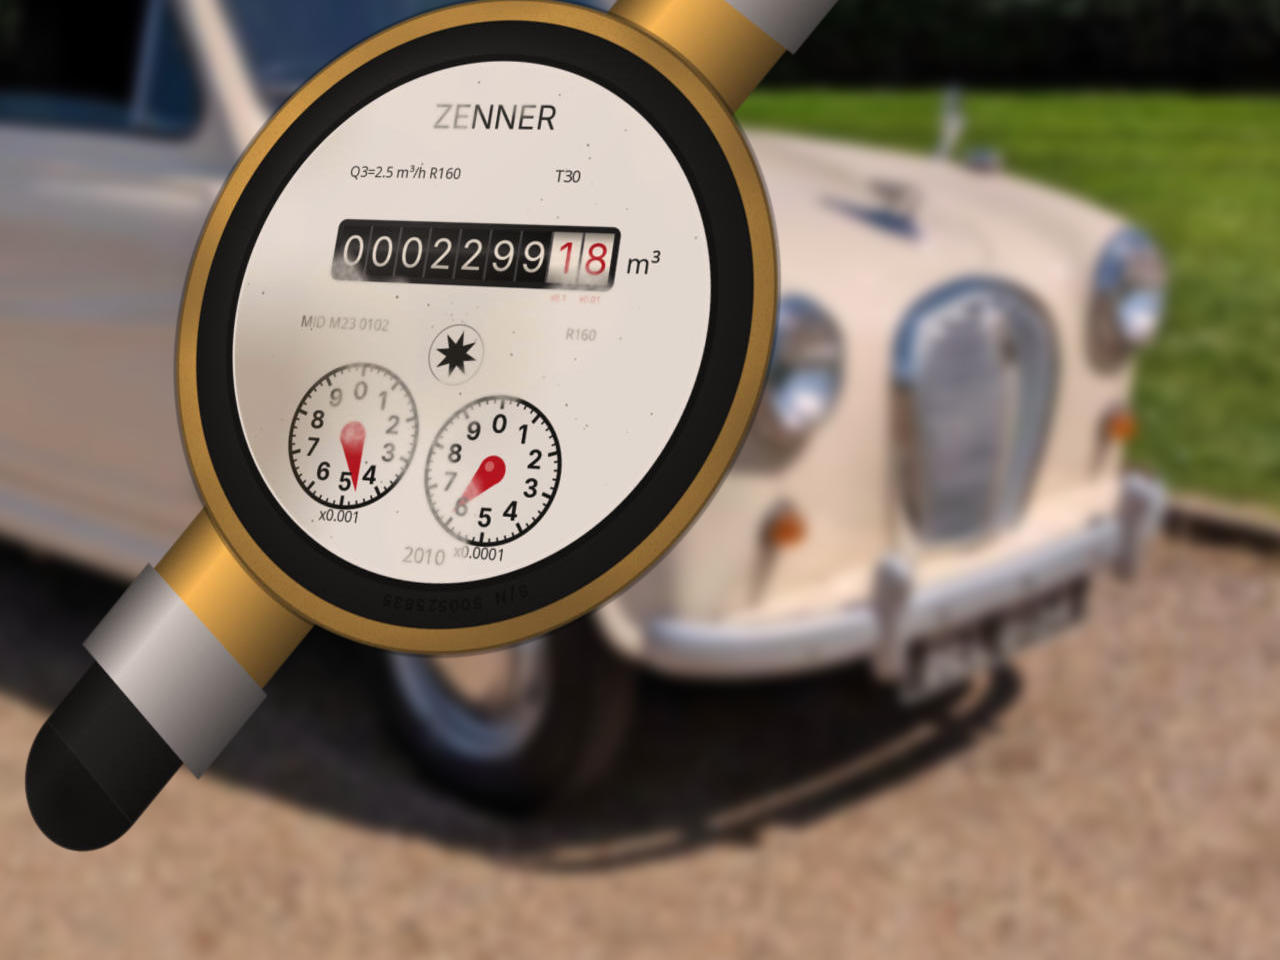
value=2299.1846 unit=m³
